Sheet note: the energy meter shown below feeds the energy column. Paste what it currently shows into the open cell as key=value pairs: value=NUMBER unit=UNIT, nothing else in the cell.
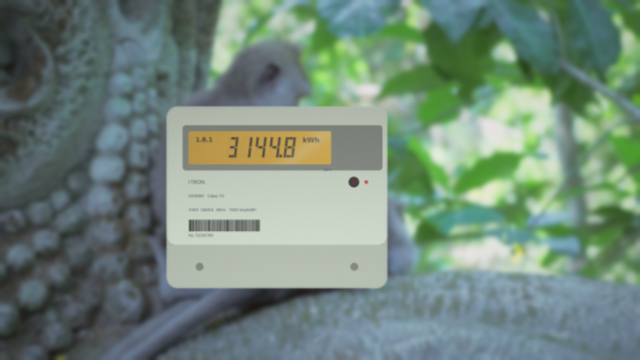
value=3144.8 unit=kWh
